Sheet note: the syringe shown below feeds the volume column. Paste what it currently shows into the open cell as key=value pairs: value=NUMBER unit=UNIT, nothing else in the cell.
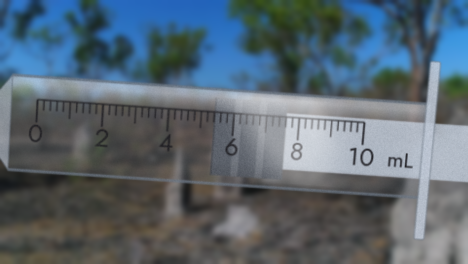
value=5.4 unit=mL
